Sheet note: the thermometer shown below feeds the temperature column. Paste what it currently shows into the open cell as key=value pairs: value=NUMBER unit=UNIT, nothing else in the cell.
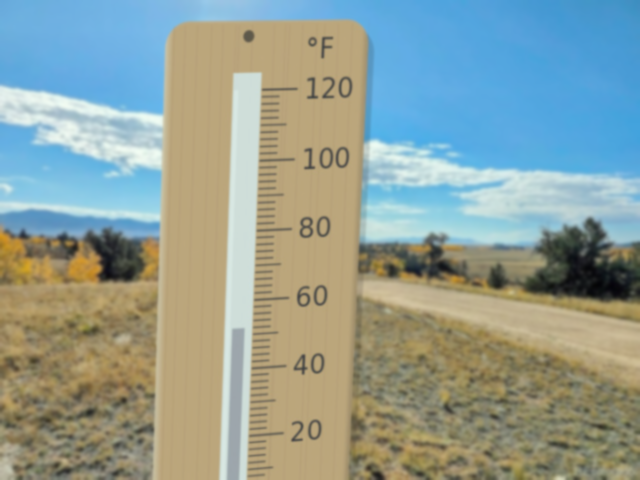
value=52 unit=°F
